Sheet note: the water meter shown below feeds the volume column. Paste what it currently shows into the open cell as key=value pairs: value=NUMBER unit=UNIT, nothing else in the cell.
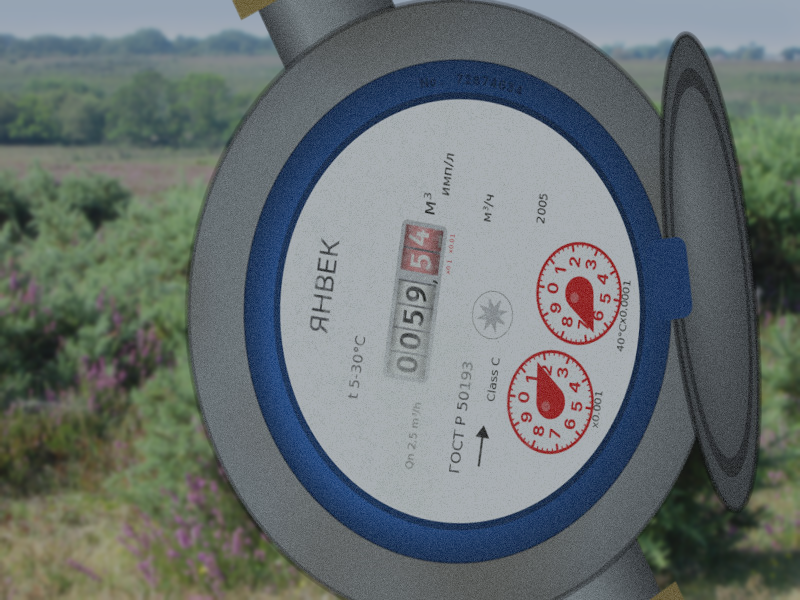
value=59.5416 unit=m³
